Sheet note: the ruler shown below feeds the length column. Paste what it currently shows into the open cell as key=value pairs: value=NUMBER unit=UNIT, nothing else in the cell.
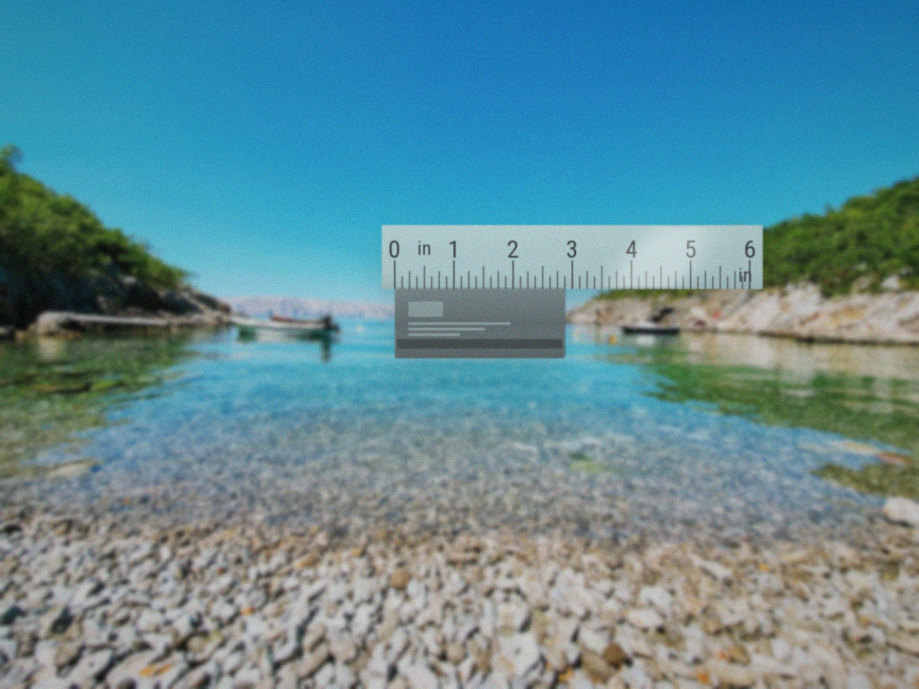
value=2.875 unit=in
